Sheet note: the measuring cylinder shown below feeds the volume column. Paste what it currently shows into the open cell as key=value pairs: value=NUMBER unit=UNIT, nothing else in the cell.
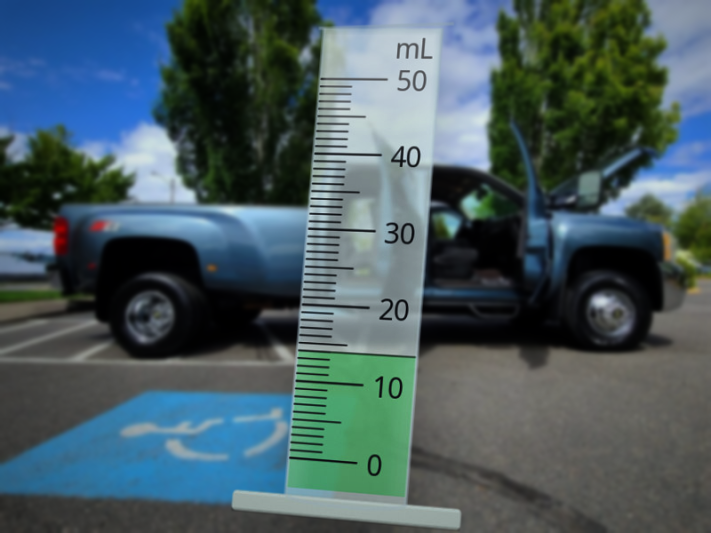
value=14 unit=mL
